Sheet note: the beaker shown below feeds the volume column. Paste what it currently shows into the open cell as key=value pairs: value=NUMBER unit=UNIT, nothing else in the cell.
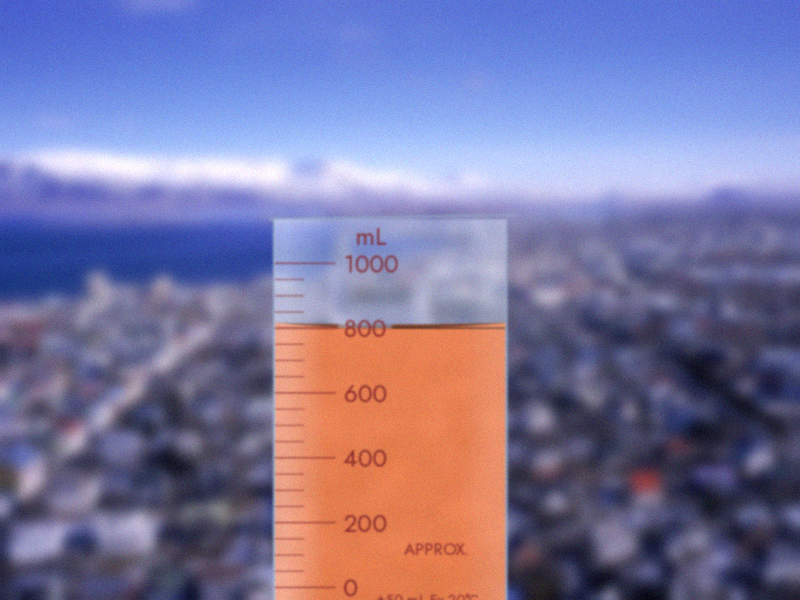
value=800 unit=mL
